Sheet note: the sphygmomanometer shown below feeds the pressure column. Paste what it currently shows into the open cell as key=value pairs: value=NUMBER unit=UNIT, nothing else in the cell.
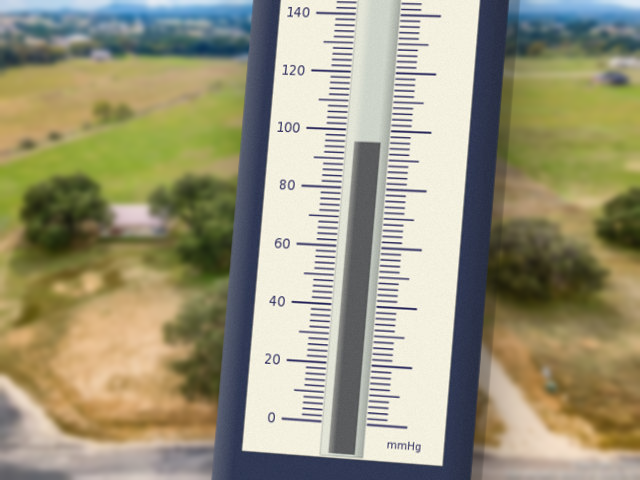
value=96 unit=mmHg
